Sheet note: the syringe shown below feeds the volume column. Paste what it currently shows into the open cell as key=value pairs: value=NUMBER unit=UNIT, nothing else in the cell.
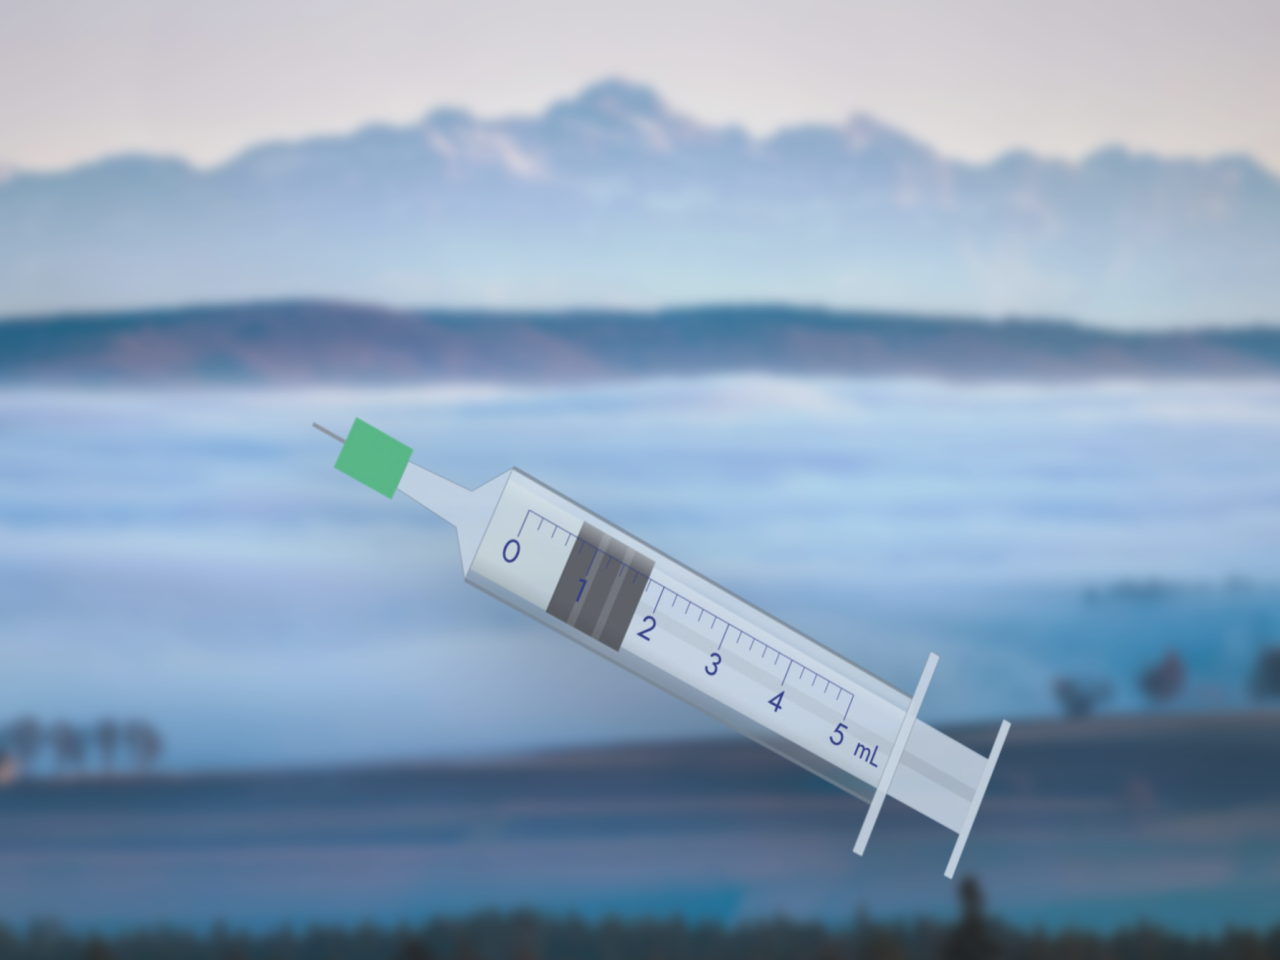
value=0.7 unit=mL
